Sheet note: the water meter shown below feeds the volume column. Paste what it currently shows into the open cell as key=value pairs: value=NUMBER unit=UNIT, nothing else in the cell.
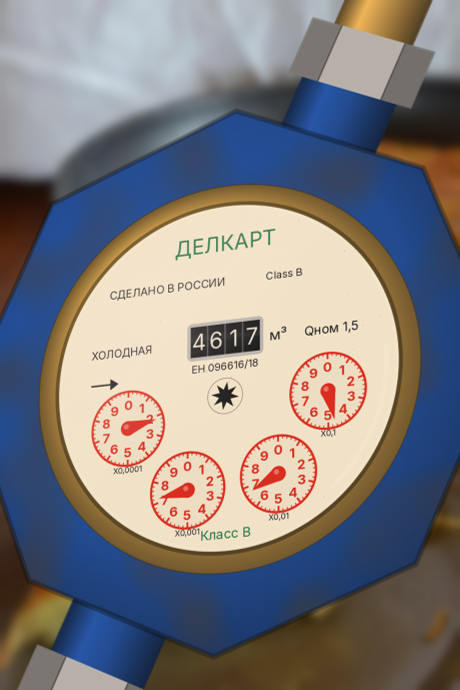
value=4617.4672 unit=m³
